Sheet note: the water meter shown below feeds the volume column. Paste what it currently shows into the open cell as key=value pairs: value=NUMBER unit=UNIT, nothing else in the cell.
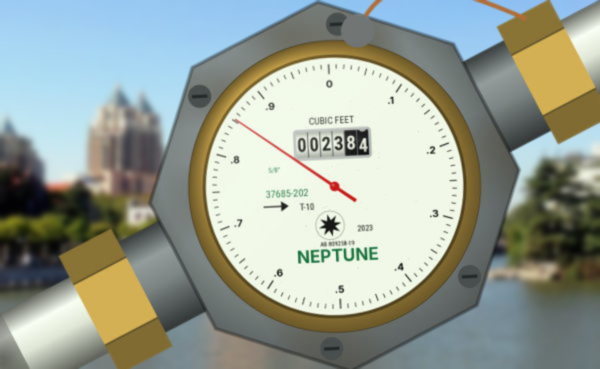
value=2383.85 unit=ft³
